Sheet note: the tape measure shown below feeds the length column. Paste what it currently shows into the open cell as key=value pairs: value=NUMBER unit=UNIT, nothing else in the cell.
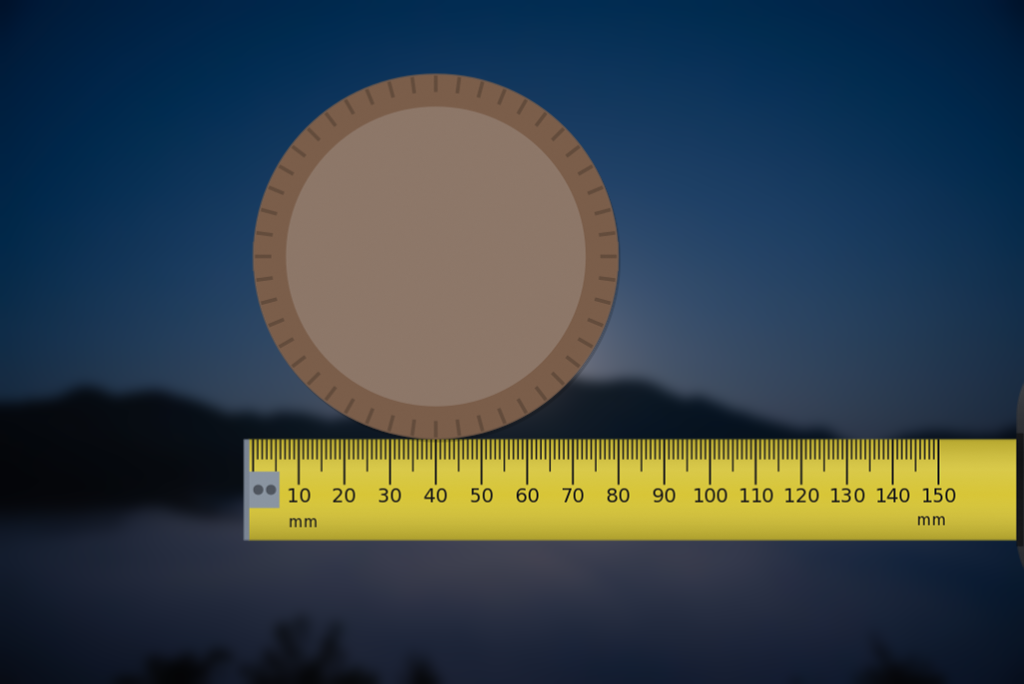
value=80 unit=mm
